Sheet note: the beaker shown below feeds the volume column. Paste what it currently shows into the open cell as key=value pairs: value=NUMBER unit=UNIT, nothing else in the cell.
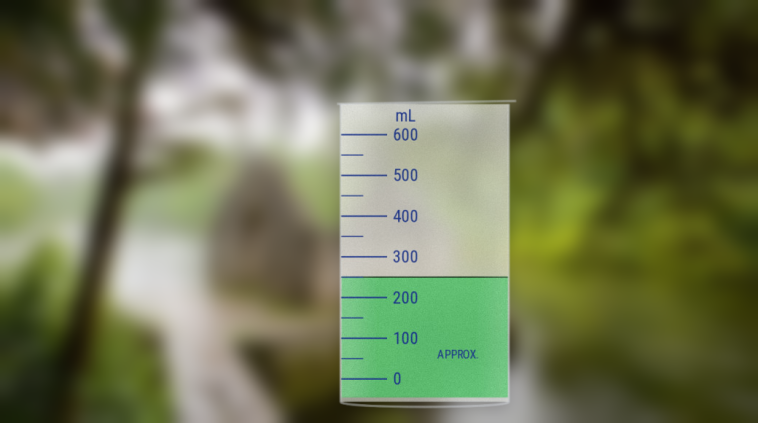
value=250 unit=mL
